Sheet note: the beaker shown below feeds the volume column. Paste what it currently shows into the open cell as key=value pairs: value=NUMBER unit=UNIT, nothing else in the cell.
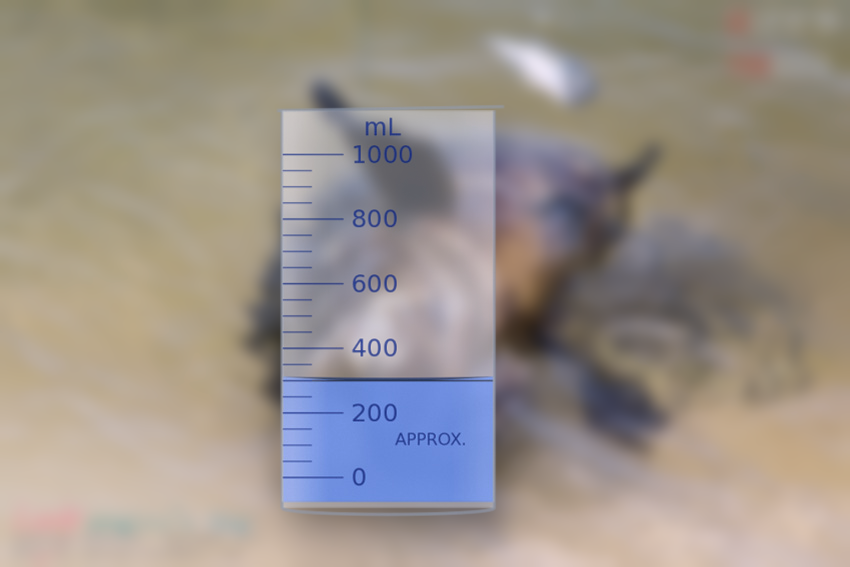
value=300 unit=mL
